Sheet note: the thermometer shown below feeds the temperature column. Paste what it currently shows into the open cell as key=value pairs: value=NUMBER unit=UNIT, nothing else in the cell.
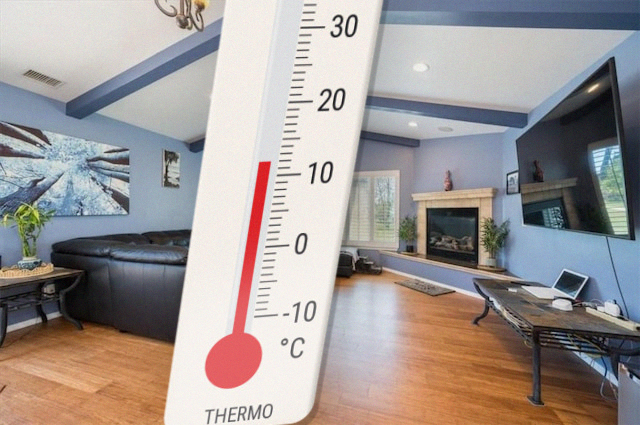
value=12 unit=°C
